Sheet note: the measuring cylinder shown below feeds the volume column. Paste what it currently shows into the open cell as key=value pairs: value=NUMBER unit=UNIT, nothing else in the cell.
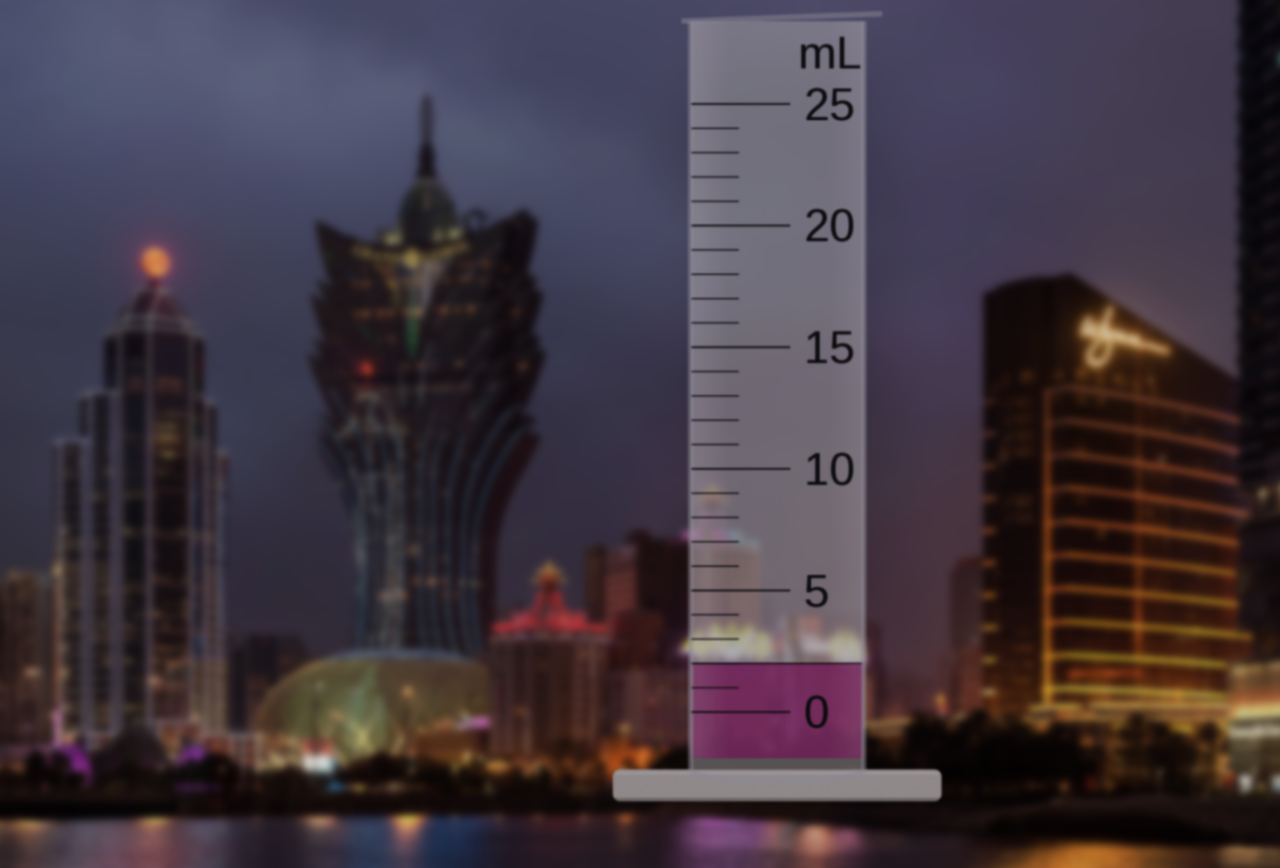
value=2 unit=mL
